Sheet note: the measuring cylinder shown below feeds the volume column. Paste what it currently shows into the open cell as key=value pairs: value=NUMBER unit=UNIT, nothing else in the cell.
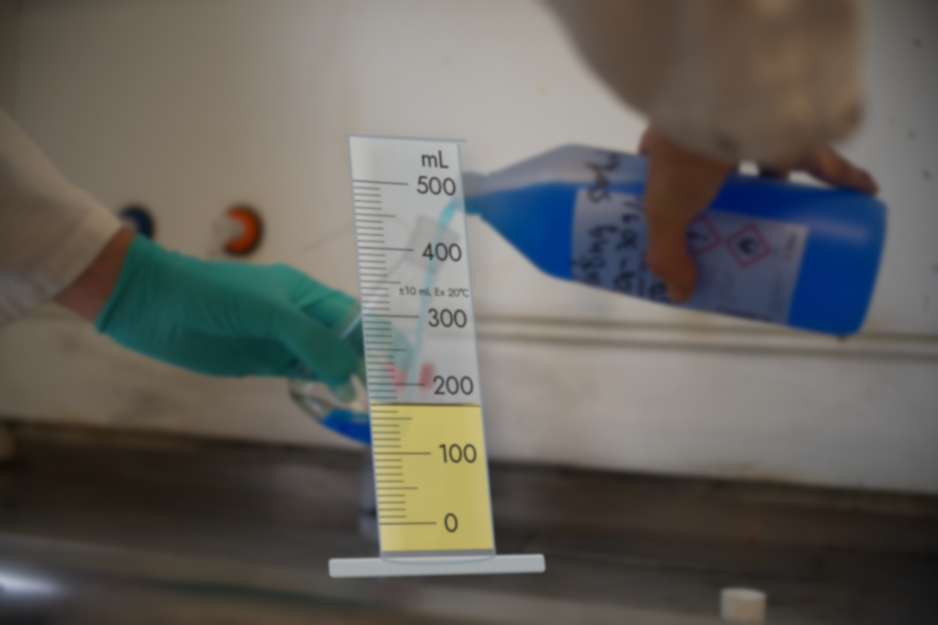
value=170 unit=mL
